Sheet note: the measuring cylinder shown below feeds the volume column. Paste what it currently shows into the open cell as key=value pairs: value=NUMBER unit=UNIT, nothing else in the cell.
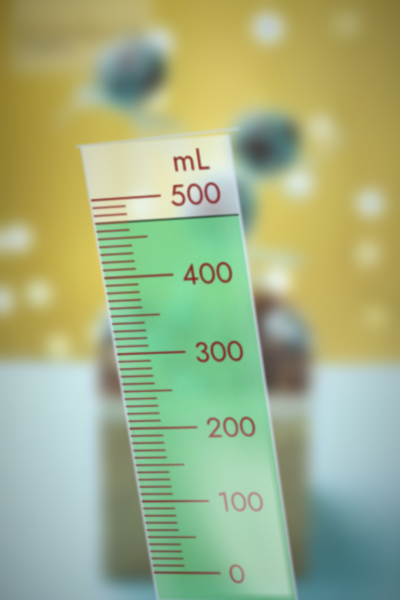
value=470 unit=mL
